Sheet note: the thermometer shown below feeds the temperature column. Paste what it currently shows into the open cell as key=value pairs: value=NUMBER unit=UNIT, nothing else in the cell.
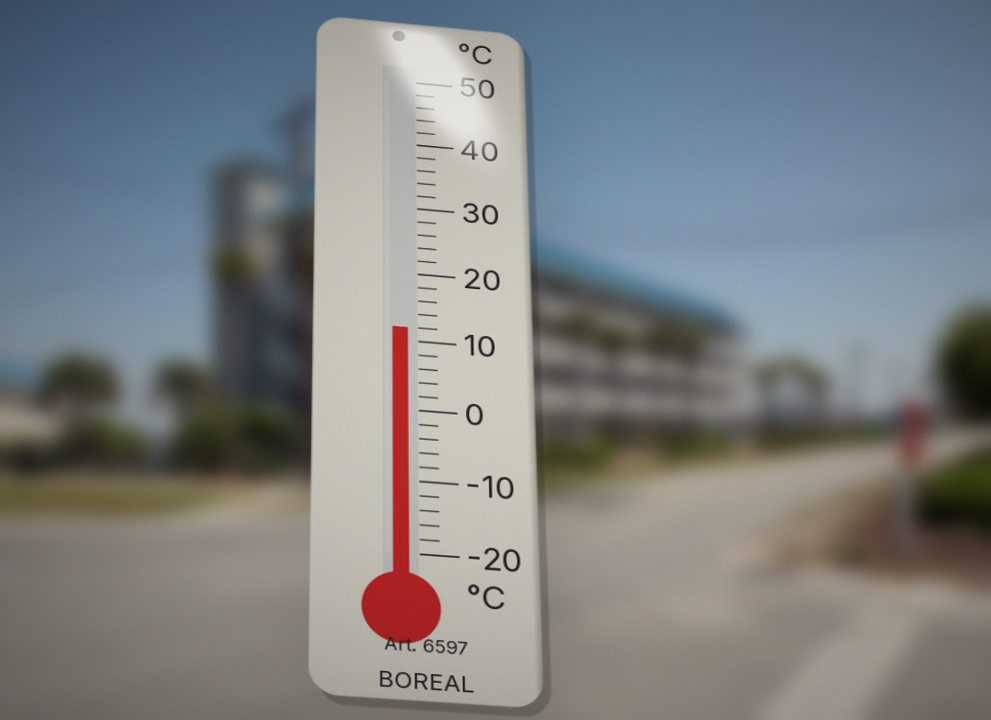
value=12 unit=°C
